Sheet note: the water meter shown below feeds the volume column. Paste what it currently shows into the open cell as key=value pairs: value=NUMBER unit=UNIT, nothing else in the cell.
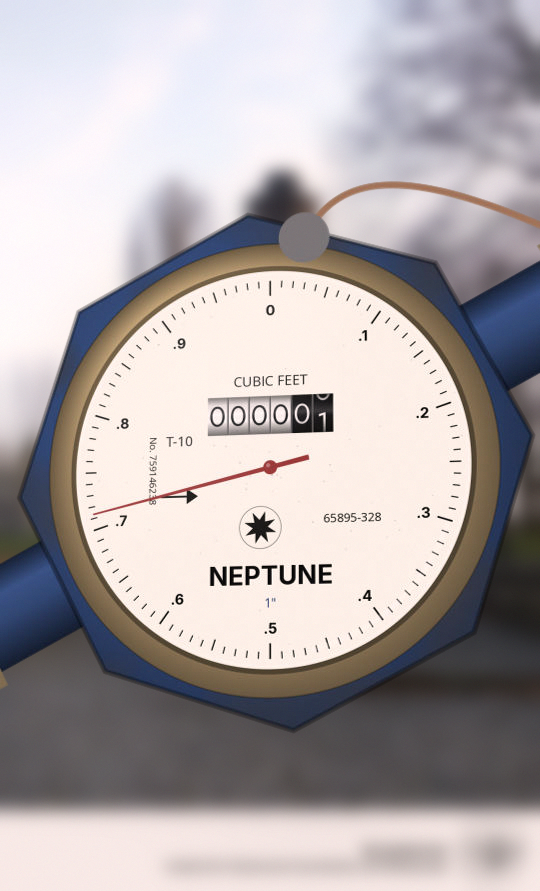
value=0.71 unit=ft³
